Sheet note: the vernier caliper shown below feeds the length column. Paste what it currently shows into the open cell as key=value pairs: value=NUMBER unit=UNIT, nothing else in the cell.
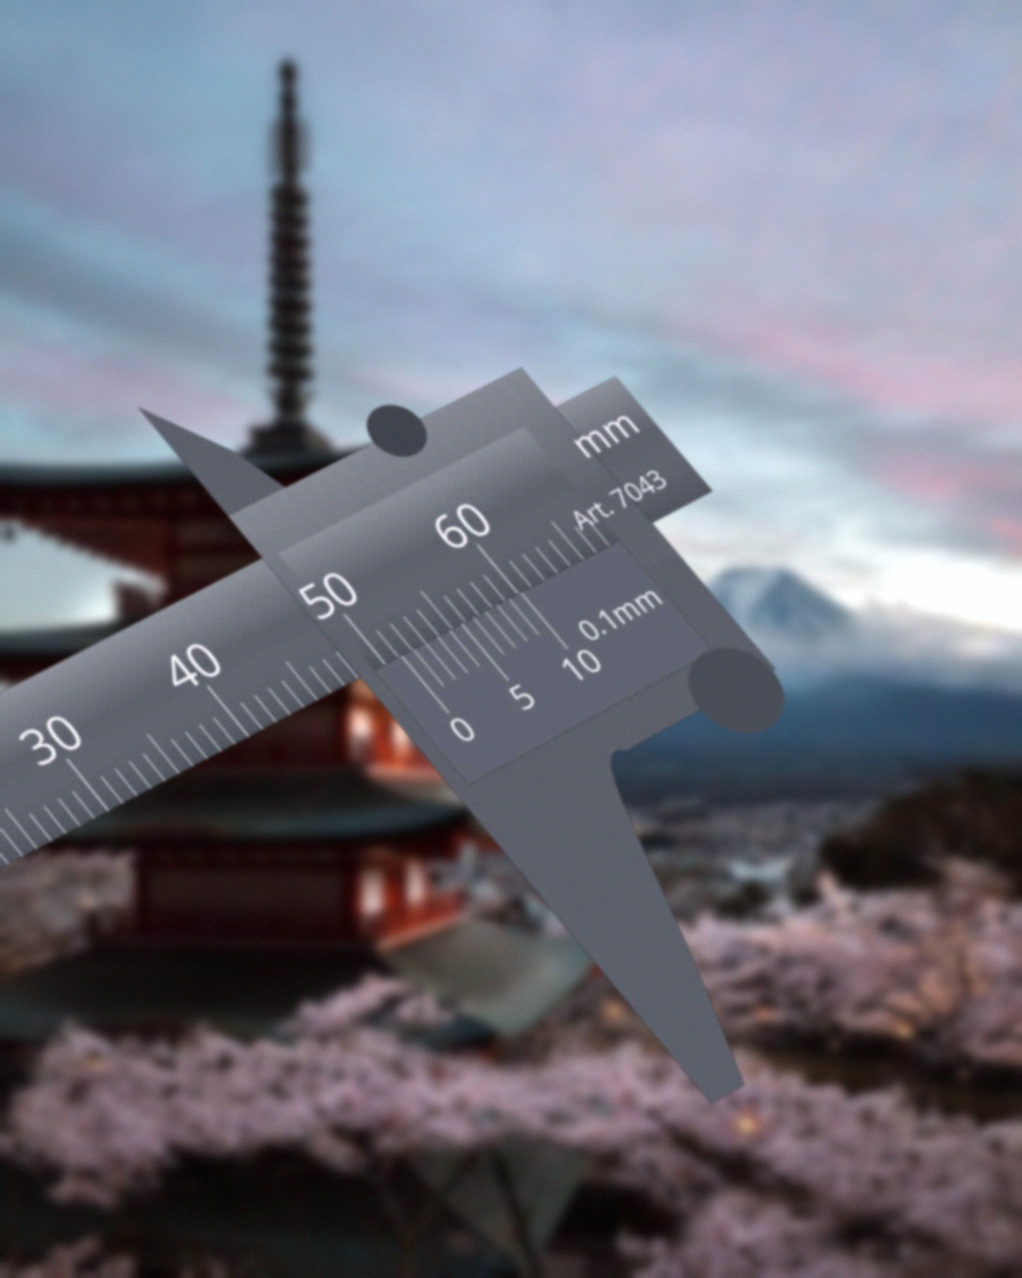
value=51.2 unit=mm
